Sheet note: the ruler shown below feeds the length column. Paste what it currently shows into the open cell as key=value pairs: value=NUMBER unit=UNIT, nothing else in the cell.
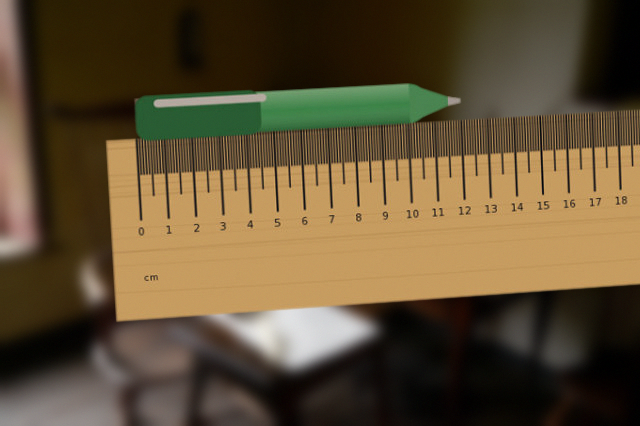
value=12 unit=cm
